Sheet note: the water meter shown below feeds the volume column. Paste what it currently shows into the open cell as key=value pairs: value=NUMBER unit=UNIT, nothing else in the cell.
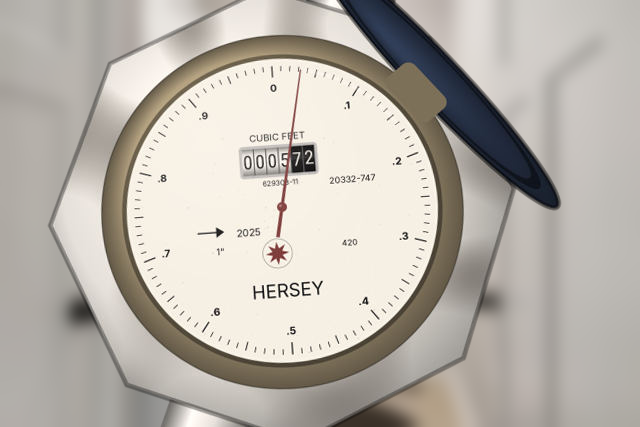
value=572.03 unit=ft³
